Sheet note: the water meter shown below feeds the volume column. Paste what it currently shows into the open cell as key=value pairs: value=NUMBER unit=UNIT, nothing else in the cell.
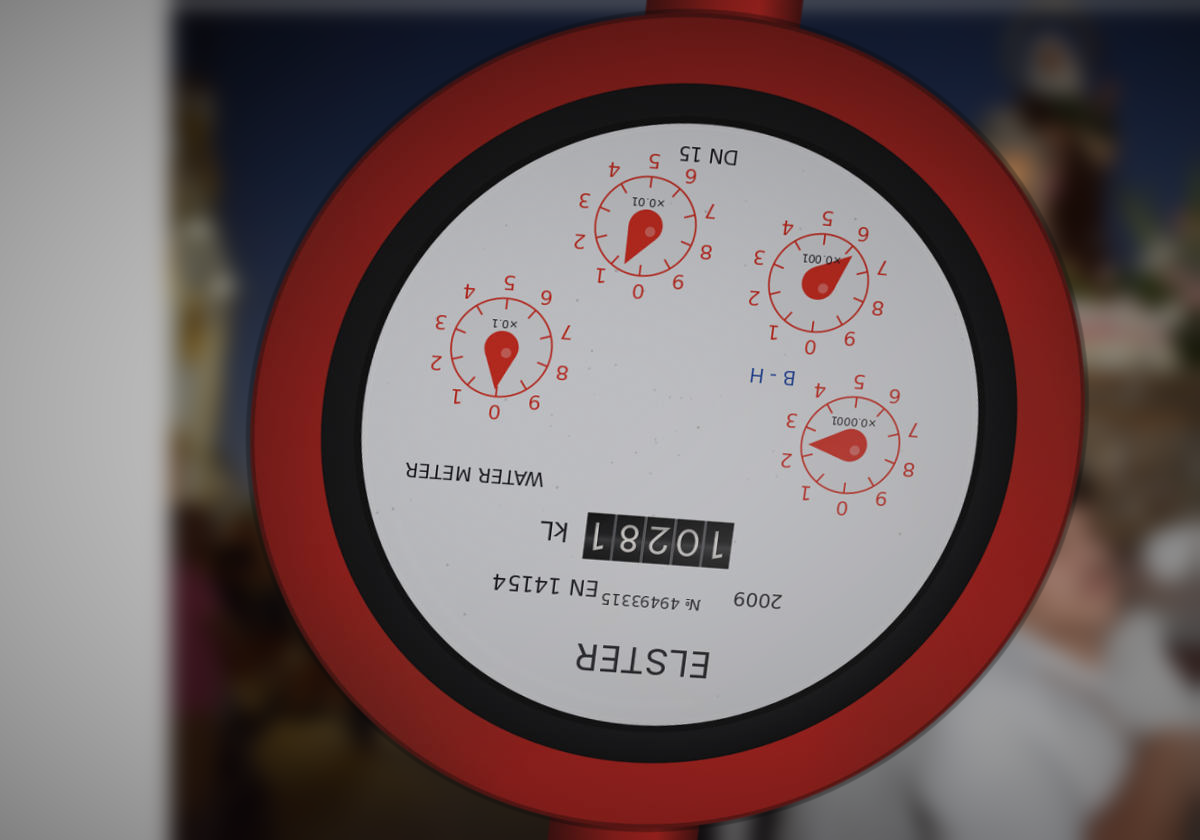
value=10281.0062 unit=kL
